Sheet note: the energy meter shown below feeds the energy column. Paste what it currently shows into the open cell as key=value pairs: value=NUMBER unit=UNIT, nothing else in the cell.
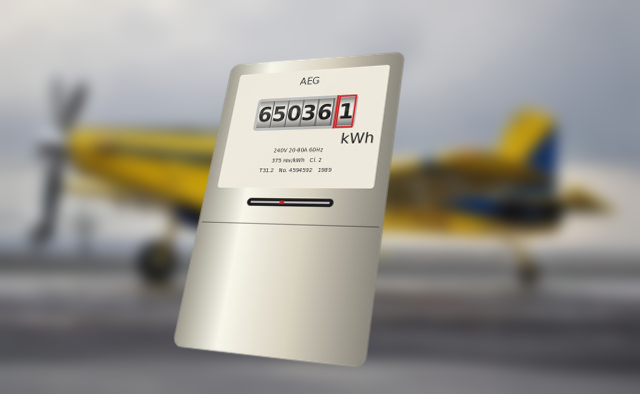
value=65036.1 unit=kWh
